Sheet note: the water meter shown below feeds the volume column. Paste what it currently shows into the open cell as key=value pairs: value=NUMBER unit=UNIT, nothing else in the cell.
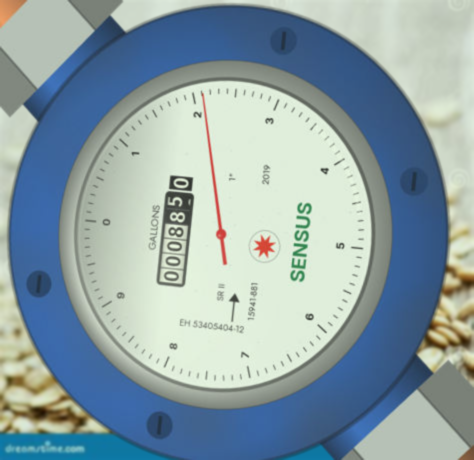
value=8852.1 unit=gal
